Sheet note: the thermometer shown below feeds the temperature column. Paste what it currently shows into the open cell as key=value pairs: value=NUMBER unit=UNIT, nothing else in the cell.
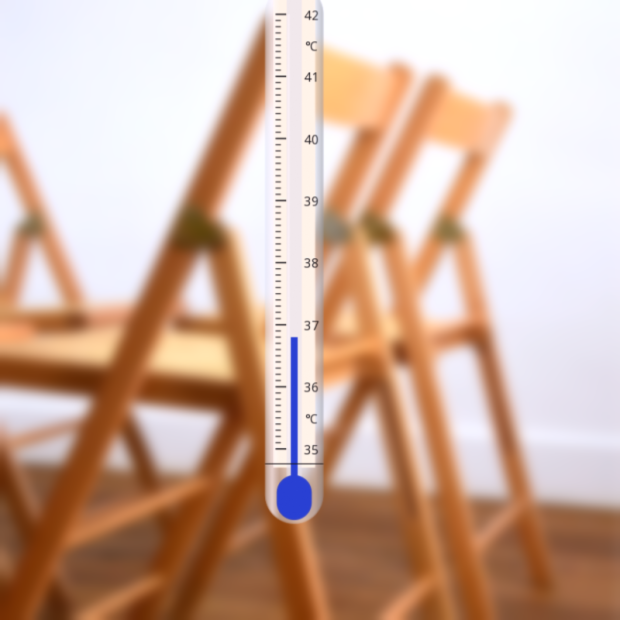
value=36.8 unit=°C
